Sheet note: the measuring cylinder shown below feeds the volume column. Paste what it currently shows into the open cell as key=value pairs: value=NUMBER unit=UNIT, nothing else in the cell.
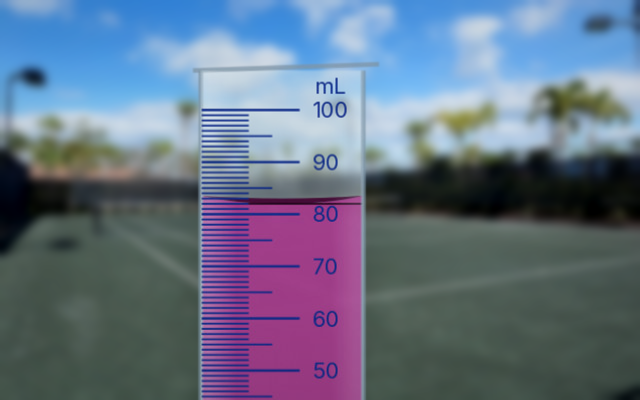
value=82 unit=mL
